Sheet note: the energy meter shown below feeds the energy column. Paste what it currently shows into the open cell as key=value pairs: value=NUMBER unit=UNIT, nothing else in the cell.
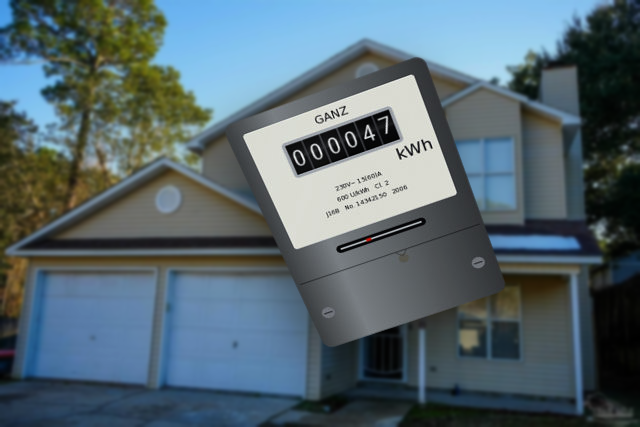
value=47 unit=kWh
